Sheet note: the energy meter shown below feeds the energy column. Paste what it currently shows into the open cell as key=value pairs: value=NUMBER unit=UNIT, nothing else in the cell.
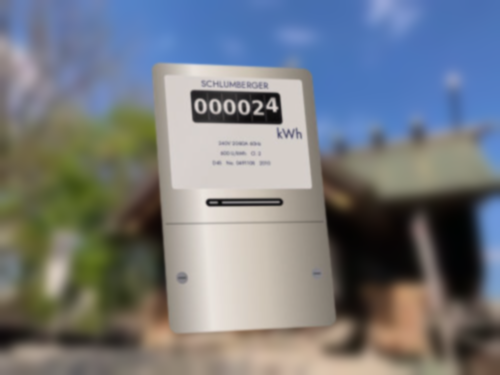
value=24 unit=kWh
